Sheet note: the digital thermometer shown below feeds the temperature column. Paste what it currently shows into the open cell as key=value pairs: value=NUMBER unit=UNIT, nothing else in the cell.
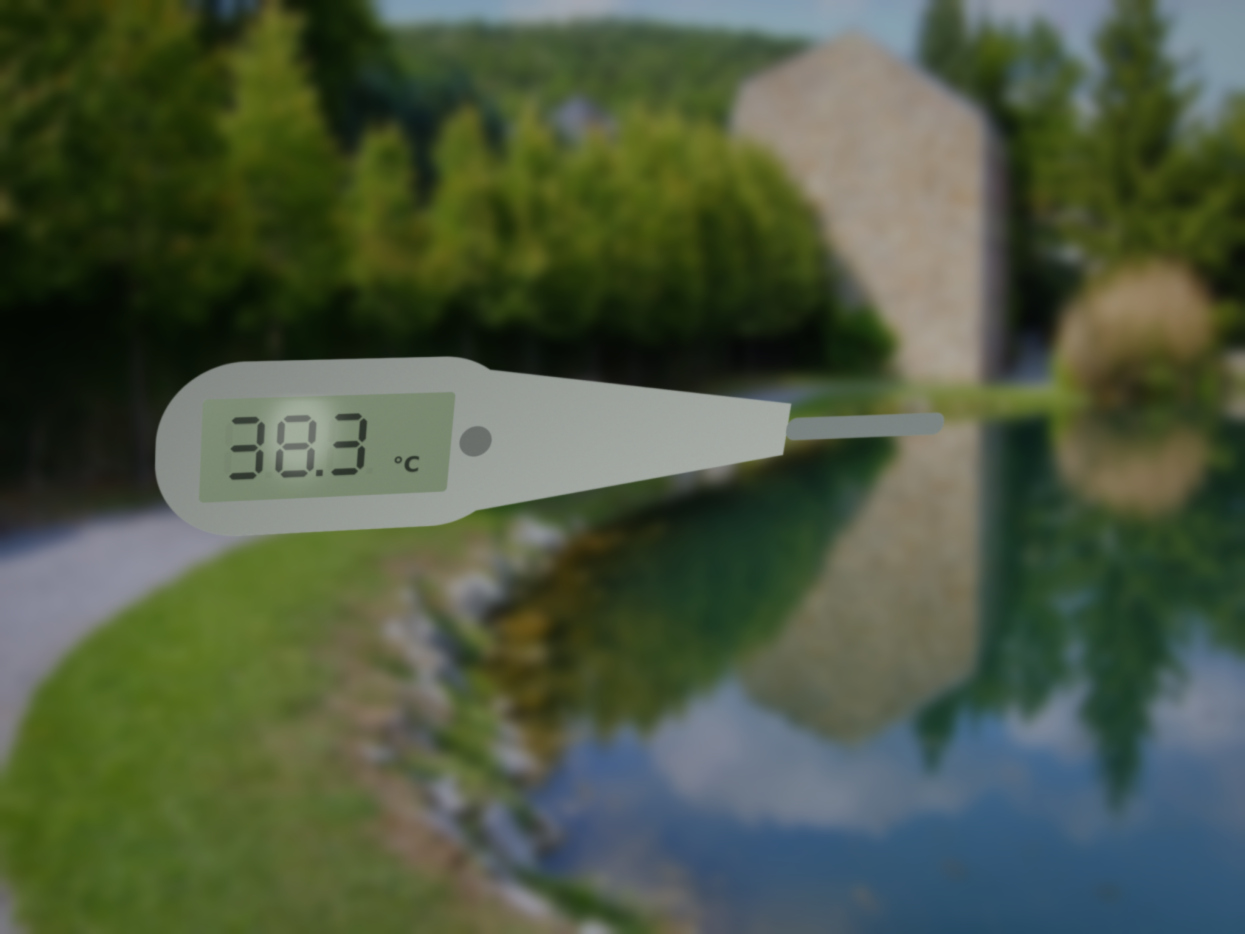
value=38.3 unit=°C
